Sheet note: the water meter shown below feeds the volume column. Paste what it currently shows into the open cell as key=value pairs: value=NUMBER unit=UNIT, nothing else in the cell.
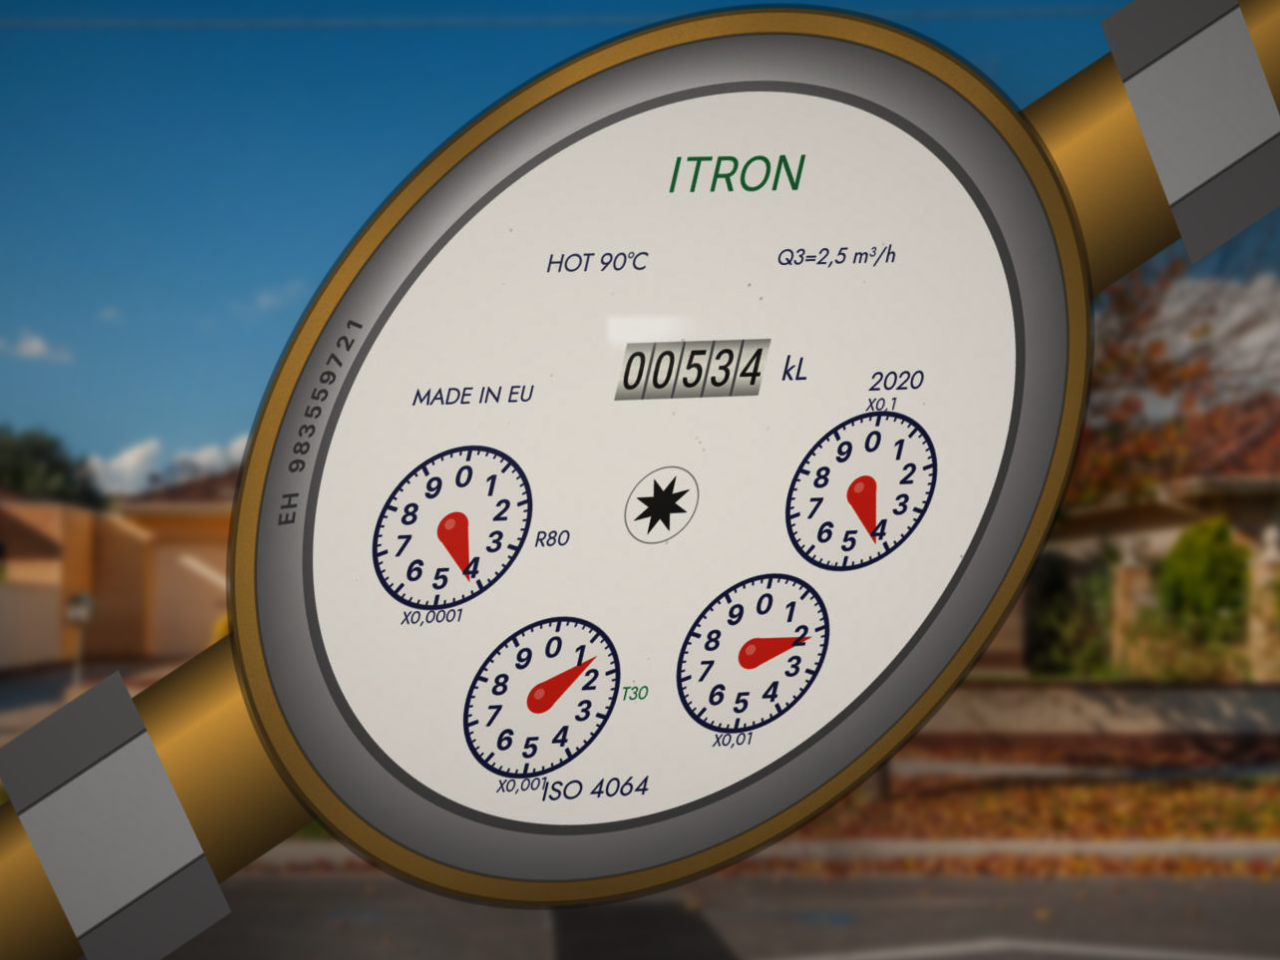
value=534.4214 unit=kL
